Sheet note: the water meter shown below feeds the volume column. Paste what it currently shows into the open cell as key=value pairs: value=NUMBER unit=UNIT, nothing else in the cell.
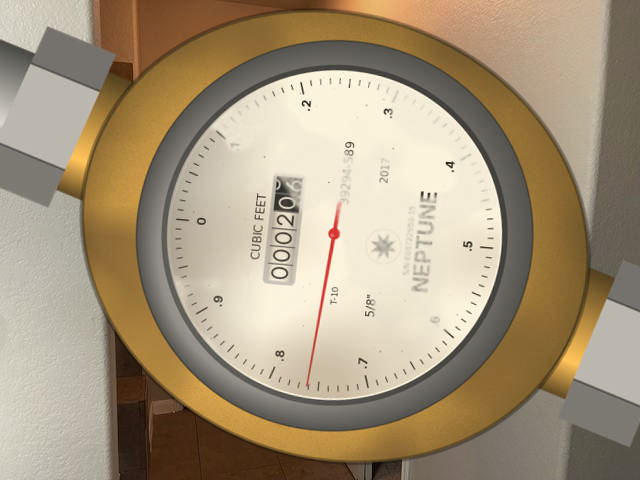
value=205.76 unit=ft³
